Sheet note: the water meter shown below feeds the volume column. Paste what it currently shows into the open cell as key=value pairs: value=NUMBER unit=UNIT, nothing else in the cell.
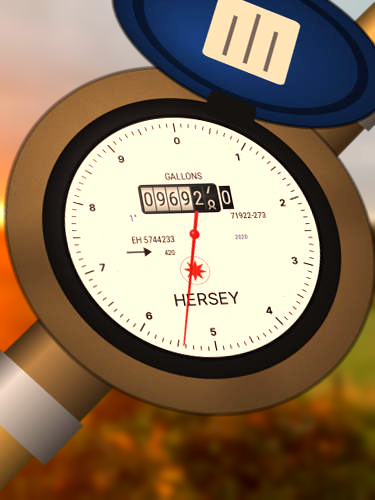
value=969275.4 unit=gal
